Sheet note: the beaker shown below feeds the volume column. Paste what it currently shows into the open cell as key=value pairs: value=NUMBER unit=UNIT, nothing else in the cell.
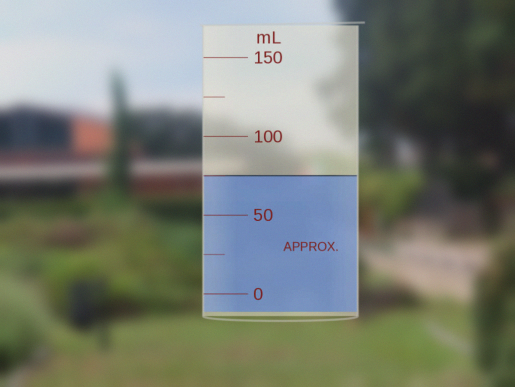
value=75 unit=mL
